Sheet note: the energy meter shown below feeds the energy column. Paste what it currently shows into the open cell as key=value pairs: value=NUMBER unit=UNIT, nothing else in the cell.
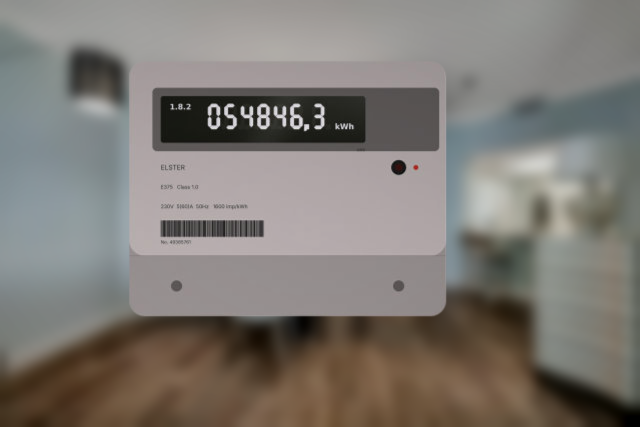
value=54846.3 unit=kWh
